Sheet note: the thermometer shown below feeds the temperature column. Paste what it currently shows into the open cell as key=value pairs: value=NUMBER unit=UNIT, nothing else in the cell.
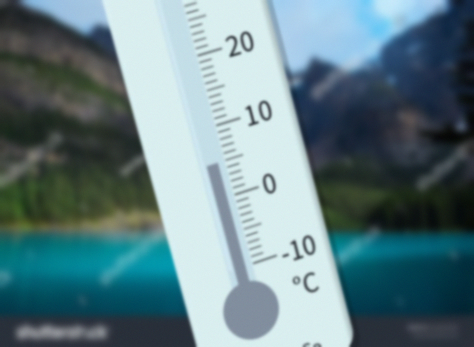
value=5 unit=°C
